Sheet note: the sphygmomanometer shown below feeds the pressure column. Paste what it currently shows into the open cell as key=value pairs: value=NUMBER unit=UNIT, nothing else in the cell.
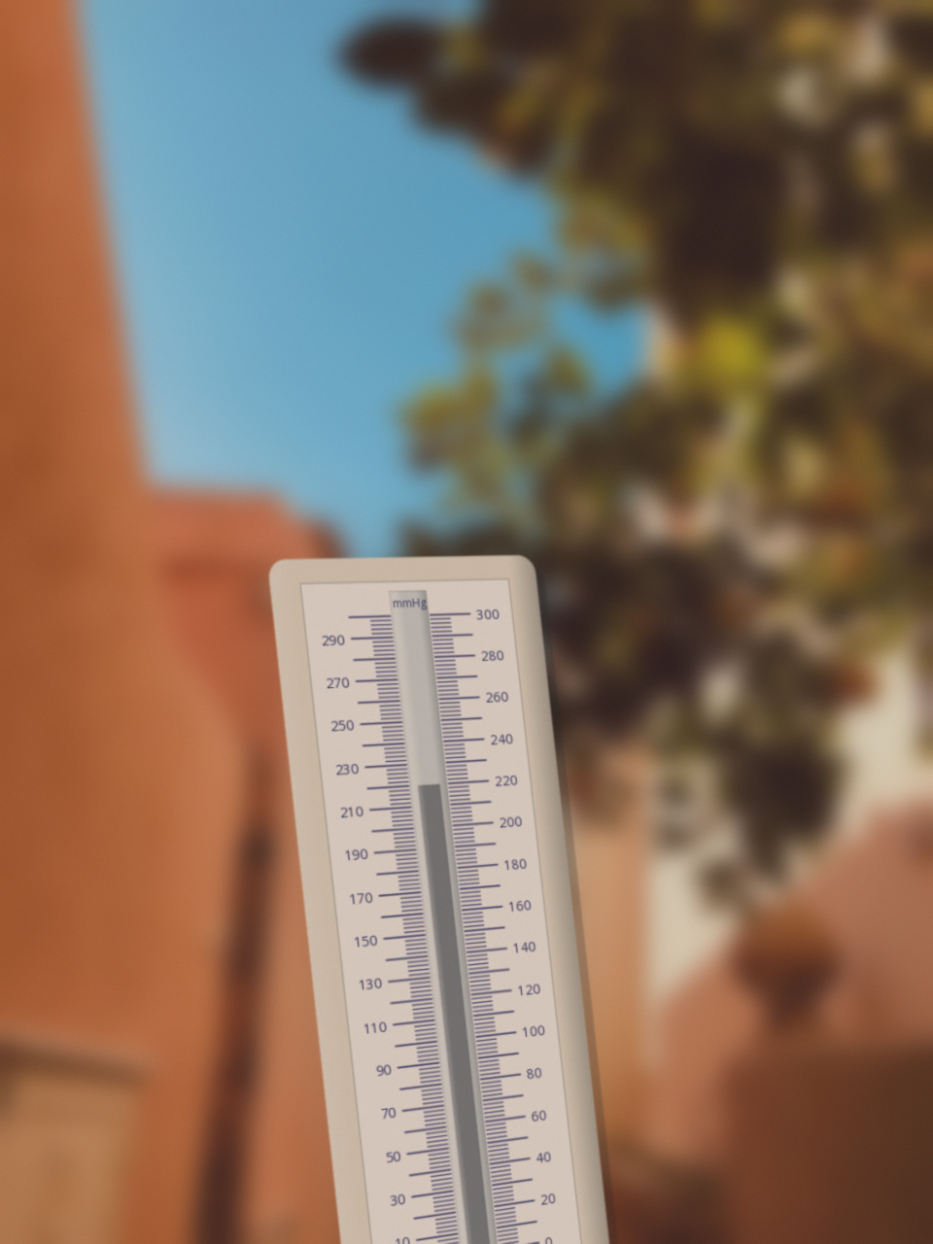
value=220 unit=mmHg
